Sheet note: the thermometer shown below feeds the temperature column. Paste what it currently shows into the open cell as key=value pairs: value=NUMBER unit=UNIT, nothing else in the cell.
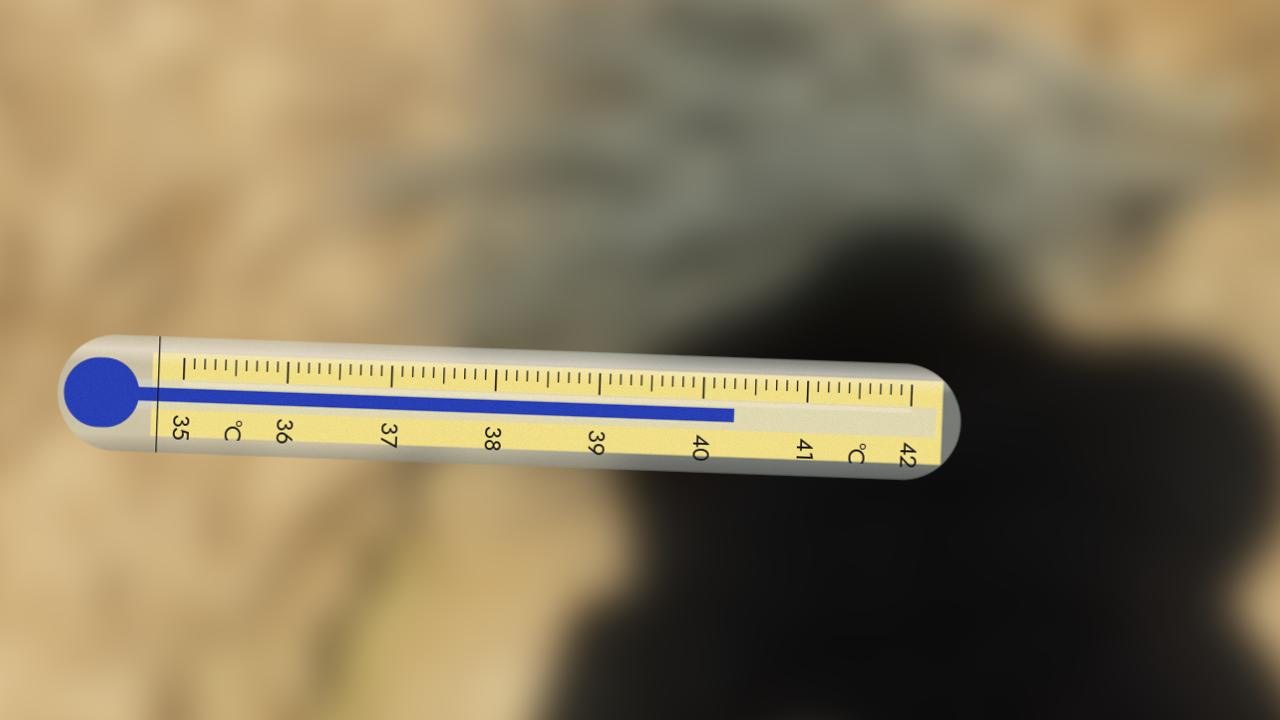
value=40.3 unit=°C
